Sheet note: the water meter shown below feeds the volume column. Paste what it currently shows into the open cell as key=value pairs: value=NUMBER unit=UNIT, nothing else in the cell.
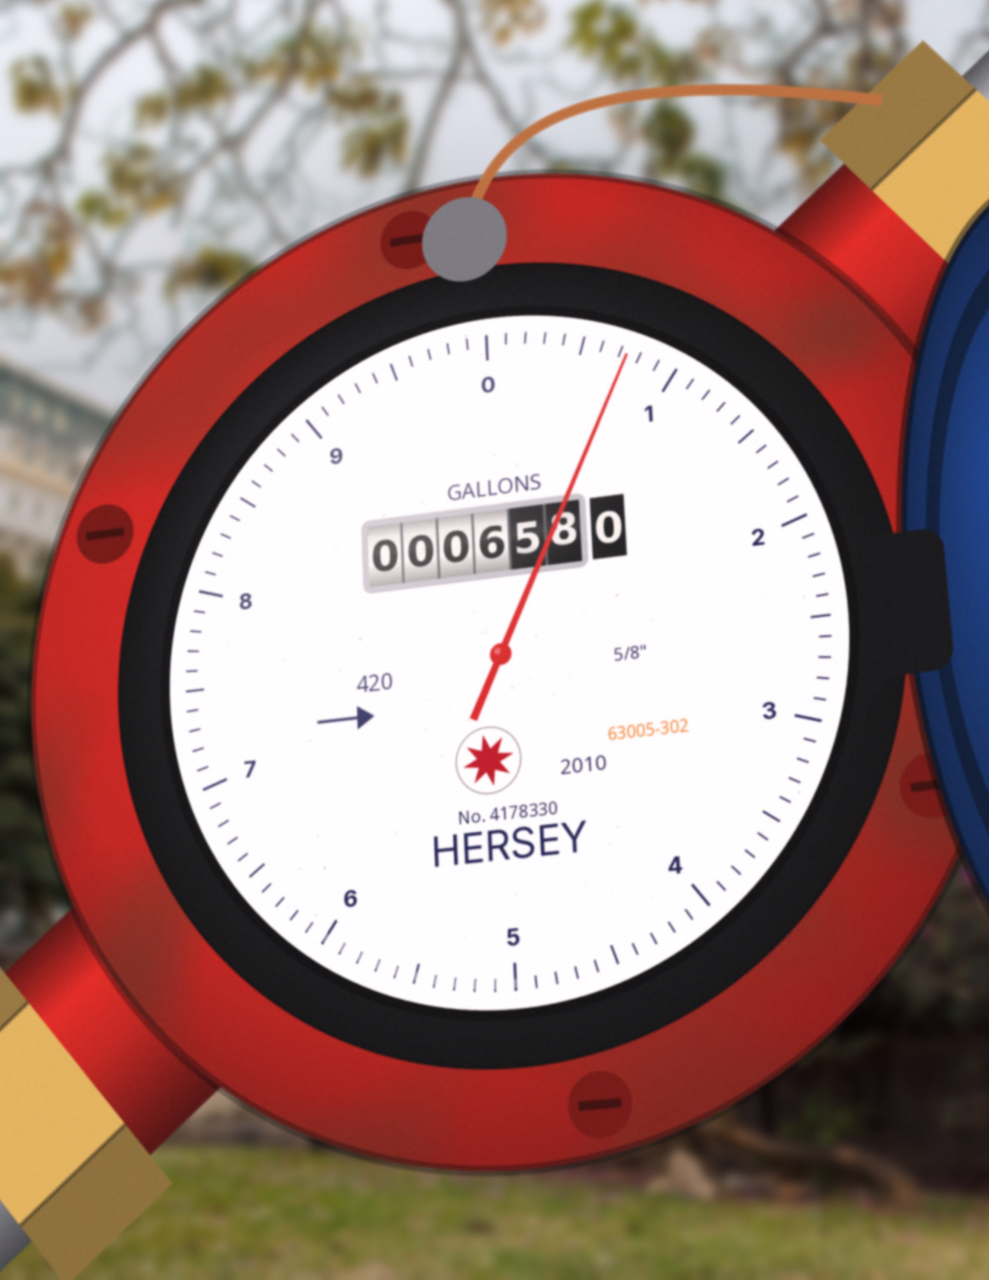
value=6580.7 unit=gal
